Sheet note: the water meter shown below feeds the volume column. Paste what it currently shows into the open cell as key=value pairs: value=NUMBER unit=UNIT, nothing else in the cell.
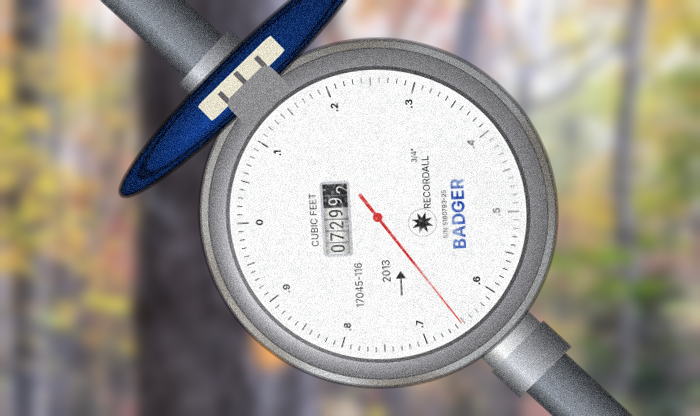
value=72991.65 unit=ft³
